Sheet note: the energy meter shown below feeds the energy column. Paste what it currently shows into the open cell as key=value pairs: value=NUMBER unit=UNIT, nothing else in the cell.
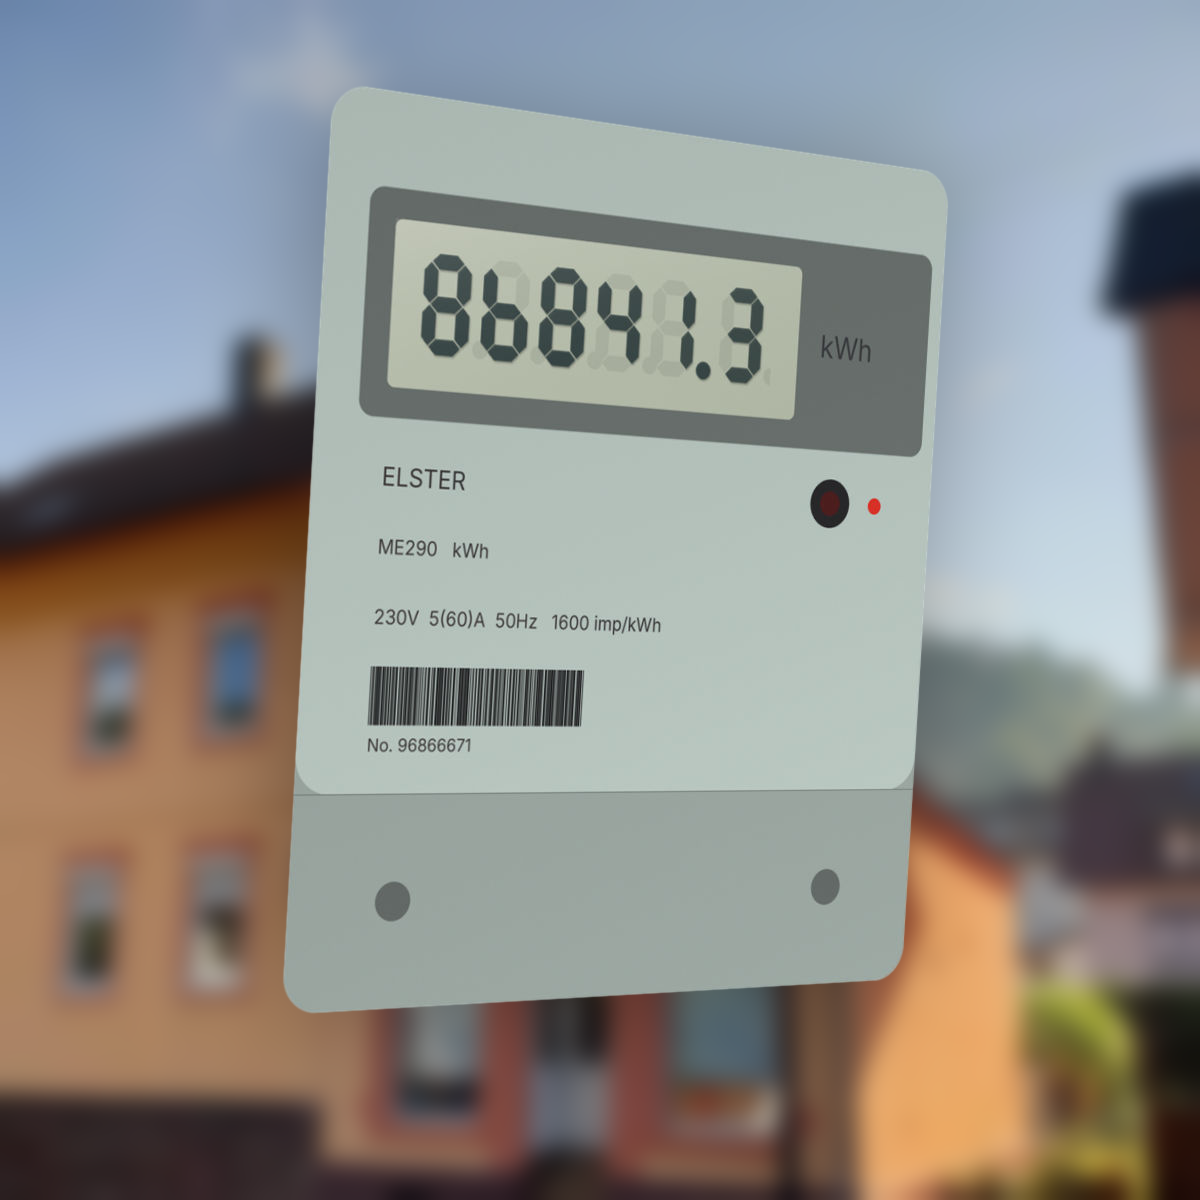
value=86841.3 unit=kWh
